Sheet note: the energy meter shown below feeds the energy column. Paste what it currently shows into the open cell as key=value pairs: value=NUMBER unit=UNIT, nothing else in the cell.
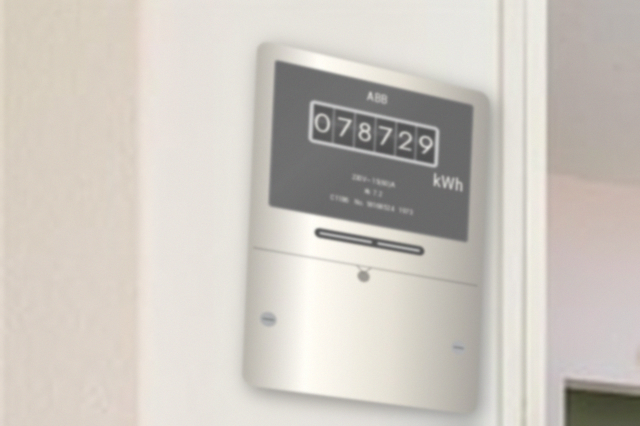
value=78729 unit=kWh
